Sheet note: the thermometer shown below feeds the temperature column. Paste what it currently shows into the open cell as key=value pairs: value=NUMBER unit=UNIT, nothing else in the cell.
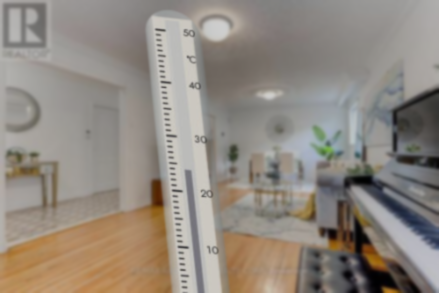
value=24 unit=°C
